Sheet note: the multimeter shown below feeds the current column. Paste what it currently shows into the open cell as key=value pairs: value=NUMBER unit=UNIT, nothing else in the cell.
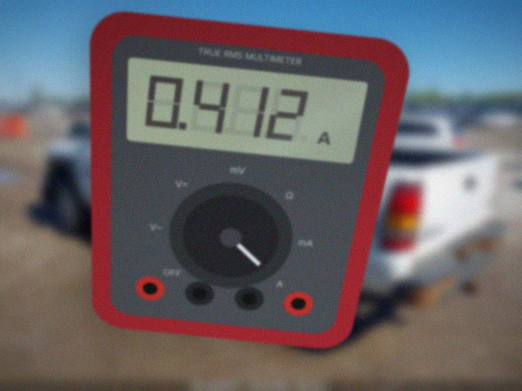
value=0.412 unit=A
